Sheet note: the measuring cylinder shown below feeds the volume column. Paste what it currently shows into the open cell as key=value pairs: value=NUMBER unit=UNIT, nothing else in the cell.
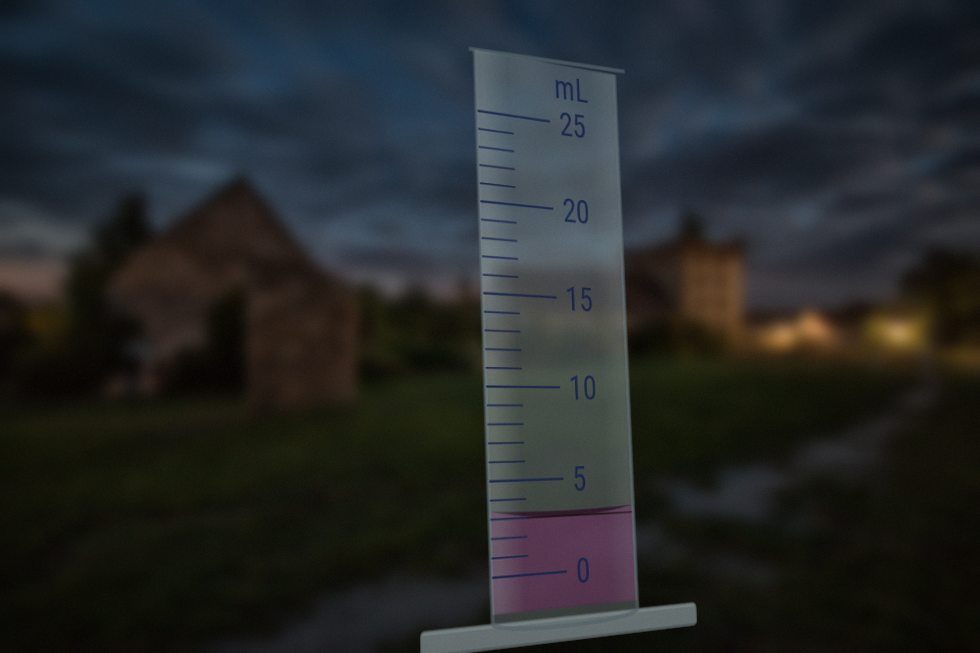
value=3 unit=mL
